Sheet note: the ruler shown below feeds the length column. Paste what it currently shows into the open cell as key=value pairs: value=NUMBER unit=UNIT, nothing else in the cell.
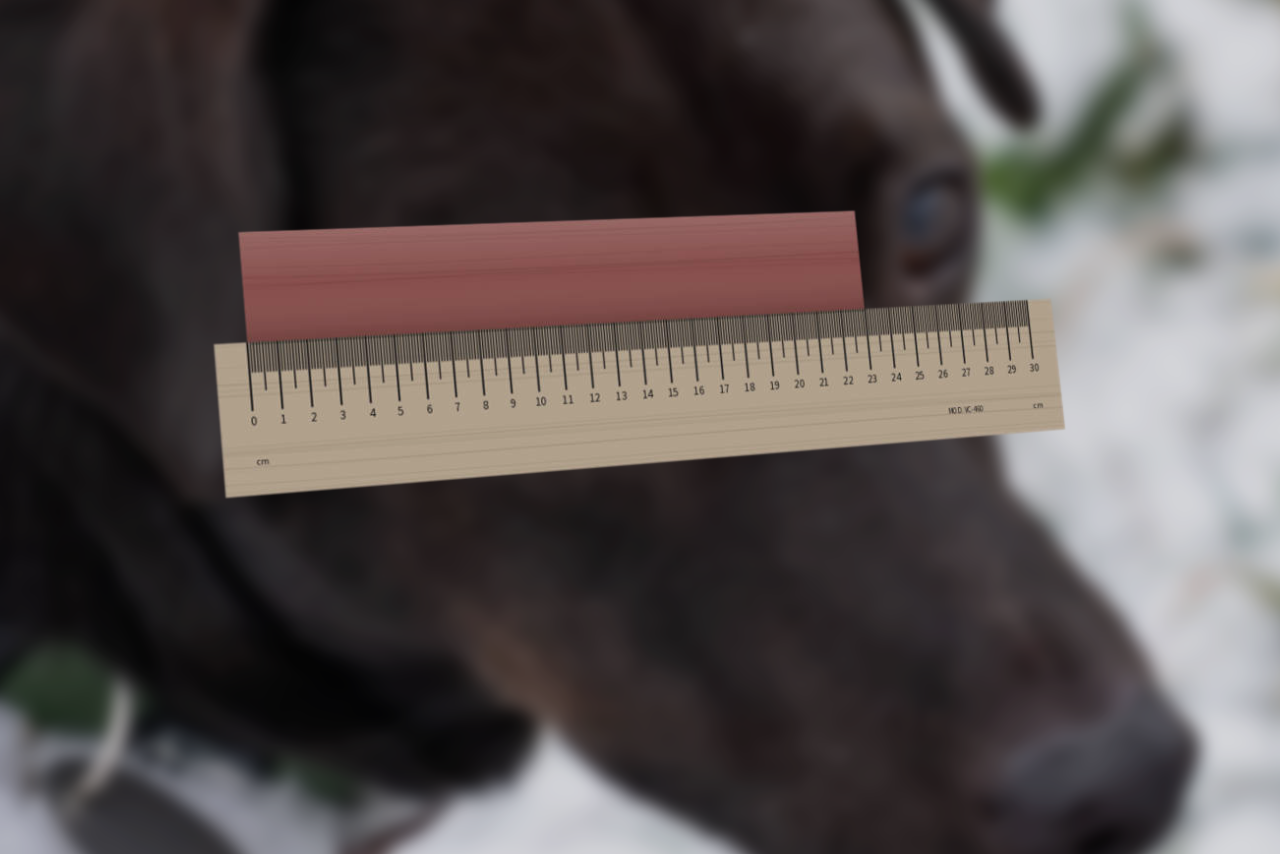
value=23 unit=cm
